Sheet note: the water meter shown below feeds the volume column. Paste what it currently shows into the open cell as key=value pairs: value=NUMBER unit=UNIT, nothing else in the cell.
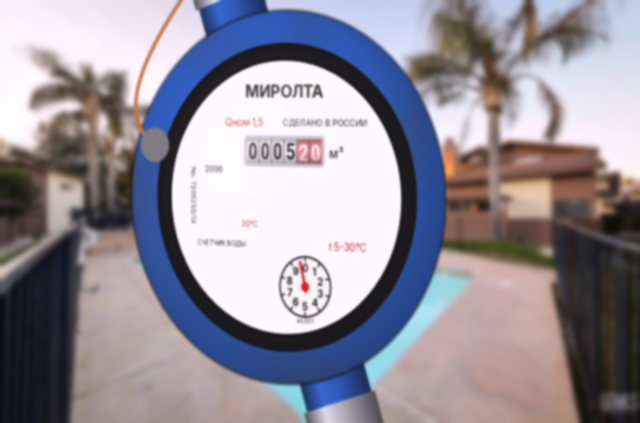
value=5.199 unit=m³
